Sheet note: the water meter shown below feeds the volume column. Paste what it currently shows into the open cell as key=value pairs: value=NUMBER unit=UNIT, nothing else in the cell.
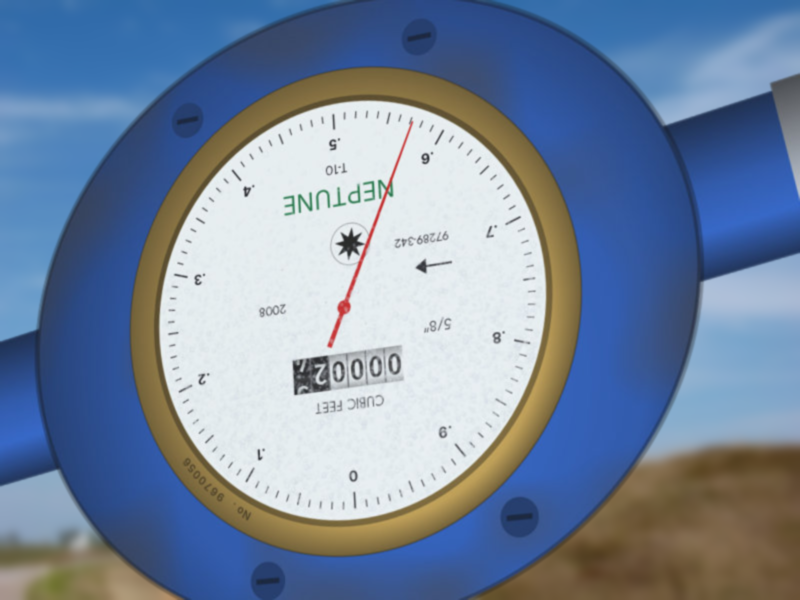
value=23.57 unit=ft³
